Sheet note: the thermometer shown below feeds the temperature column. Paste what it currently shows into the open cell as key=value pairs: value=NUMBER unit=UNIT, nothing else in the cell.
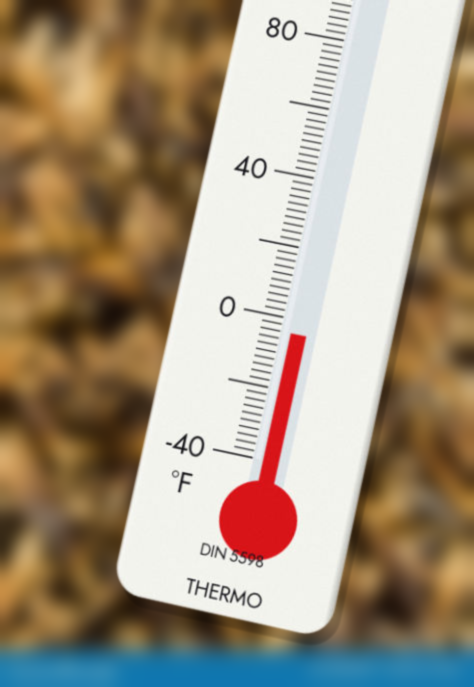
value=-4 unit=°F
